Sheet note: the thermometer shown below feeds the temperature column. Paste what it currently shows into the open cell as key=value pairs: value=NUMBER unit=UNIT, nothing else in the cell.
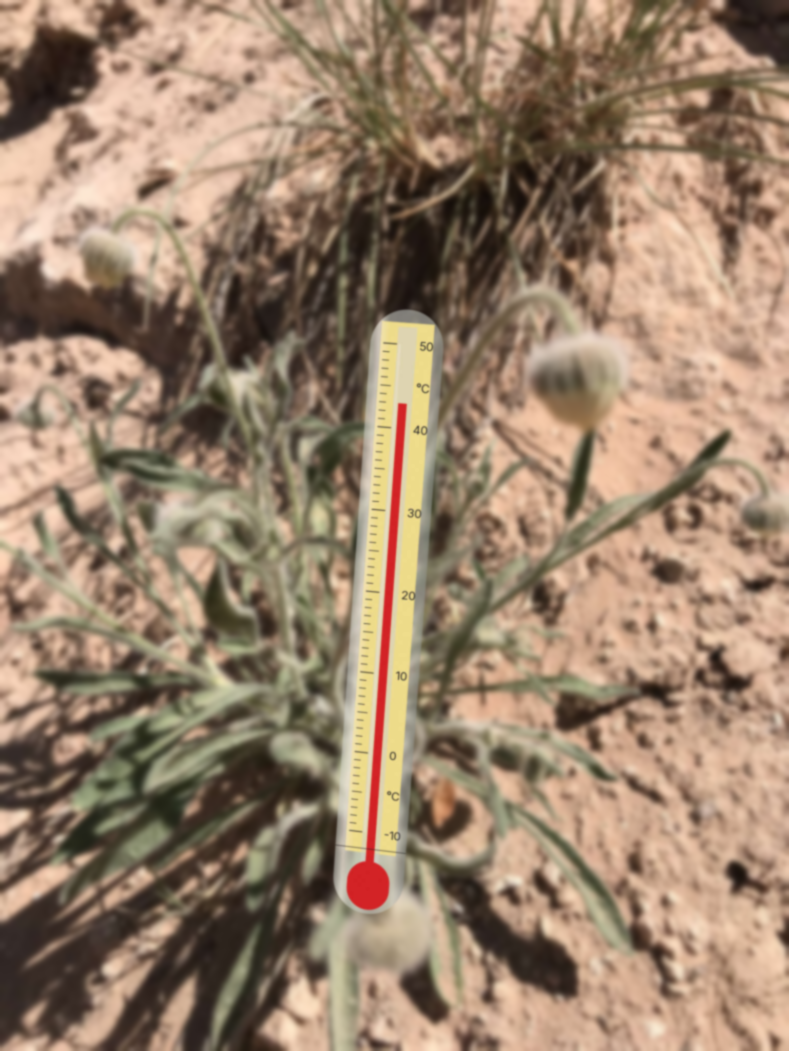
value=43 unit=°C
